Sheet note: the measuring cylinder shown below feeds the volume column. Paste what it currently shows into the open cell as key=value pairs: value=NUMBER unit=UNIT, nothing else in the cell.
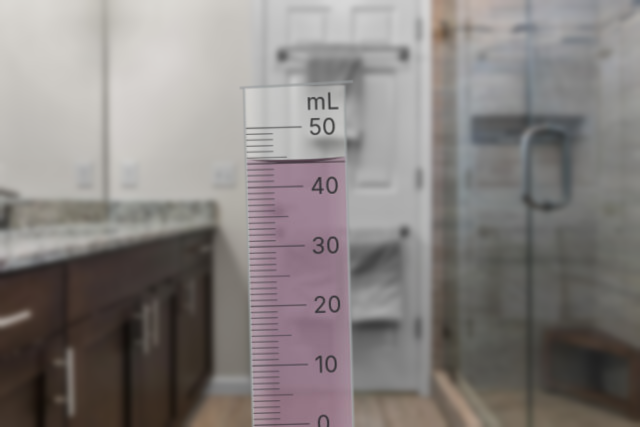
value=44 unit=mL
